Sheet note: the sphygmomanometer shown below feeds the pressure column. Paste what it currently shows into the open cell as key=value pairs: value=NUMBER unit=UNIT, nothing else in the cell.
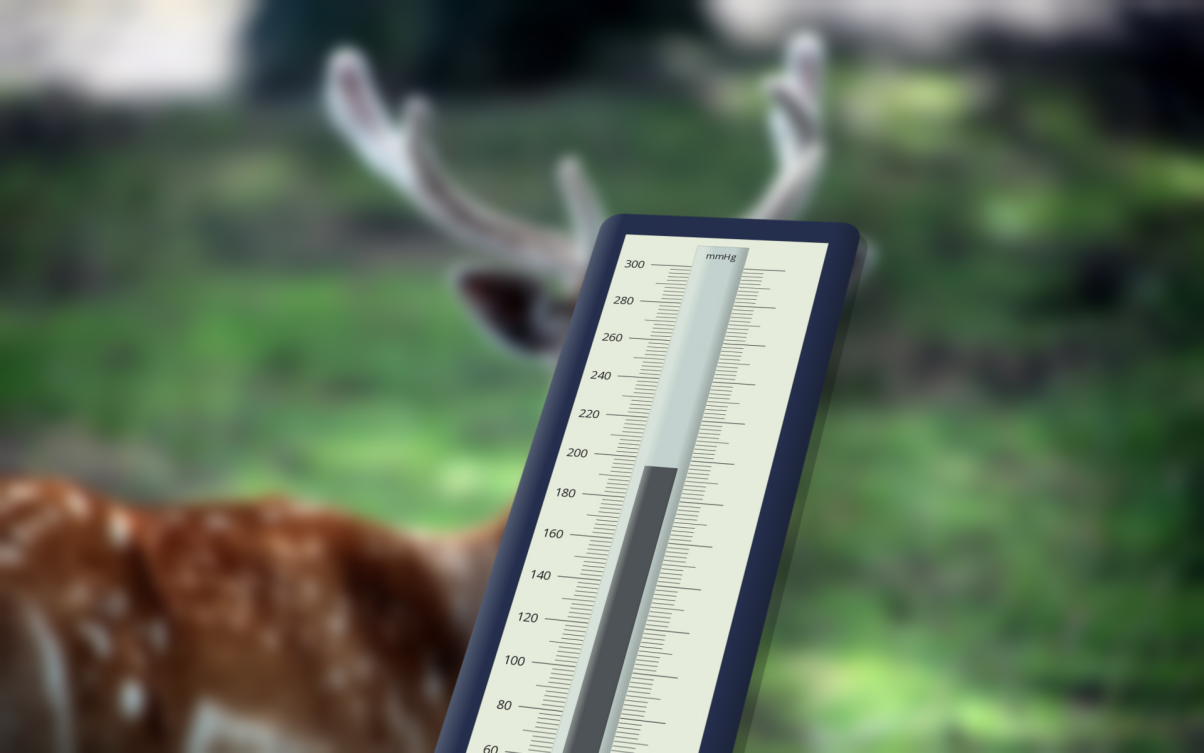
value=196 unit=mmHg
